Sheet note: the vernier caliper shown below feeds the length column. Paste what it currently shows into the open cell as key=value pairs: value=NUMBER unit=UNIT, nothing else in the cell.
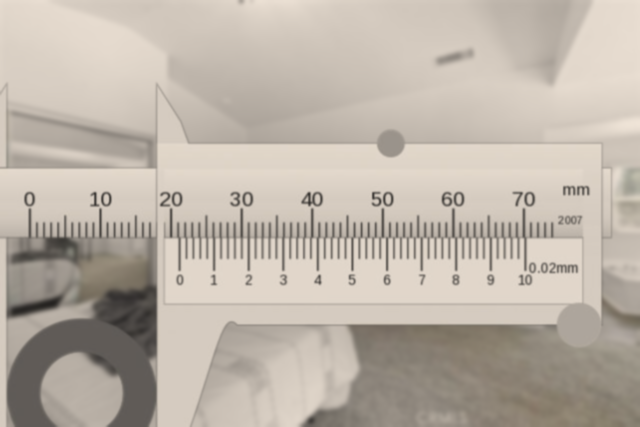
value=21.2 unit=mm
